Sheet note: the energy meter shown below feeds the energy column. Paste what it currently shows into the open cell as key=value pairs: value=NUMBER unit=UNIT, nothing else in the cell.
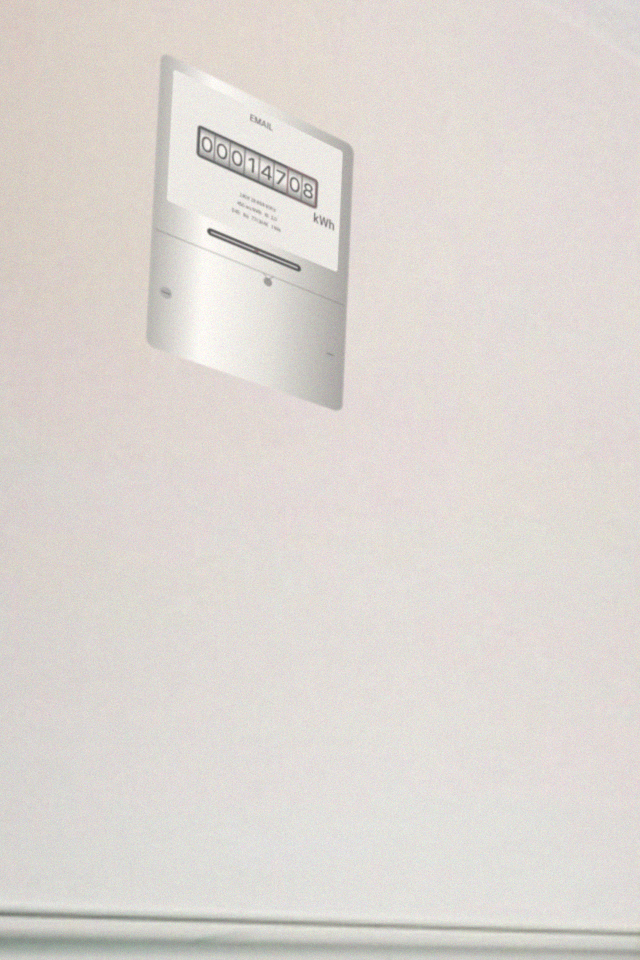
value=147.08 unit=kWh
